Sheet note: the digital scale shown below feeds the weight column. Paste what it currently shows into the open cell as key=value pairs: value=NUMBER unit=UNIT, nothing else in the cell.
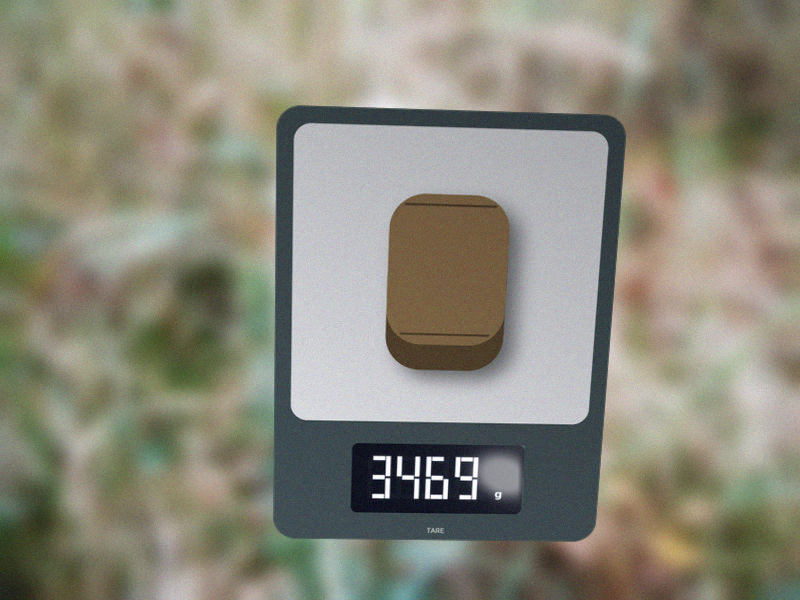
value=3469 unit=g
